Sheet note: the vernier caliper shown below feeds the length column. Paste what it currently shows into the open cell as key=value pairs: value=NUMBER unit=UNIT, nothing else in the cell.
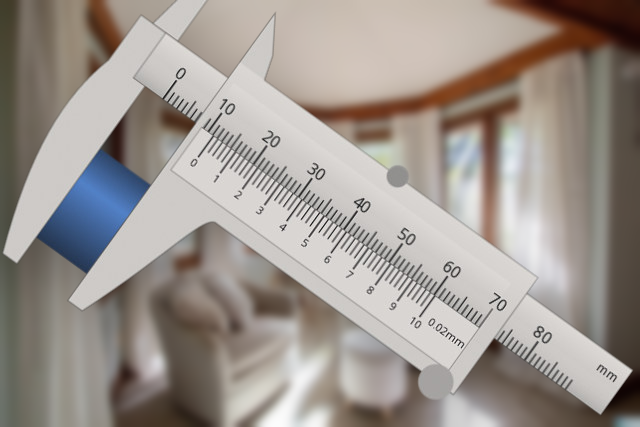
value=11.2 unit=mm
